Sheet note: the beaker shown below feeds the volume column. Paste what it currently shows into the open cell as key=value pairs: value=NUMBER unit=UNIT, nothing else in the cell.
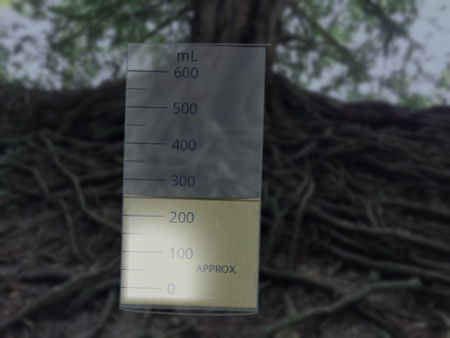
value=250 unit=mL
